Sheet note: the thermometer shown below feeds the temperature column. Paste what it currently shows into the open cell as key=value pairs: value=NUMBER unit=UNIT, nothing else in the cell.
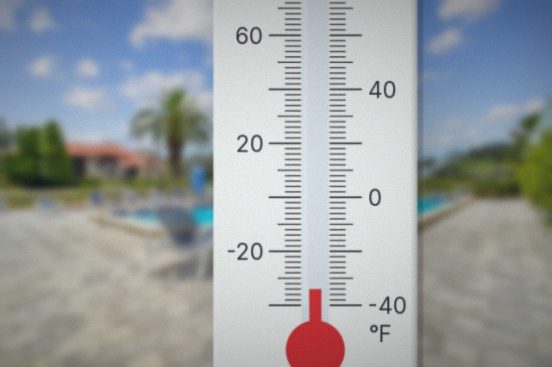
value=-34 unit=°F
